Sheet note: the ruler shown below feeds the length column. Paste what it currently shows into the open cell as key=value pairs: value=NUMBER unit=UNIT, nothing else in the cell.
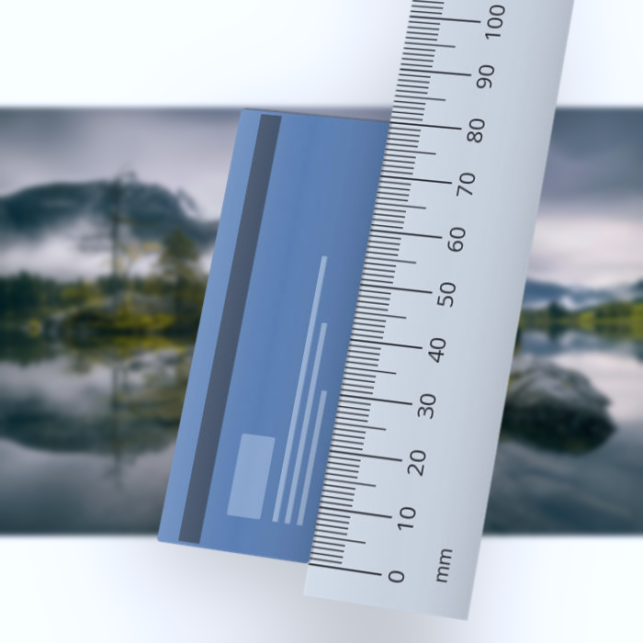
value=80 unit=mm
